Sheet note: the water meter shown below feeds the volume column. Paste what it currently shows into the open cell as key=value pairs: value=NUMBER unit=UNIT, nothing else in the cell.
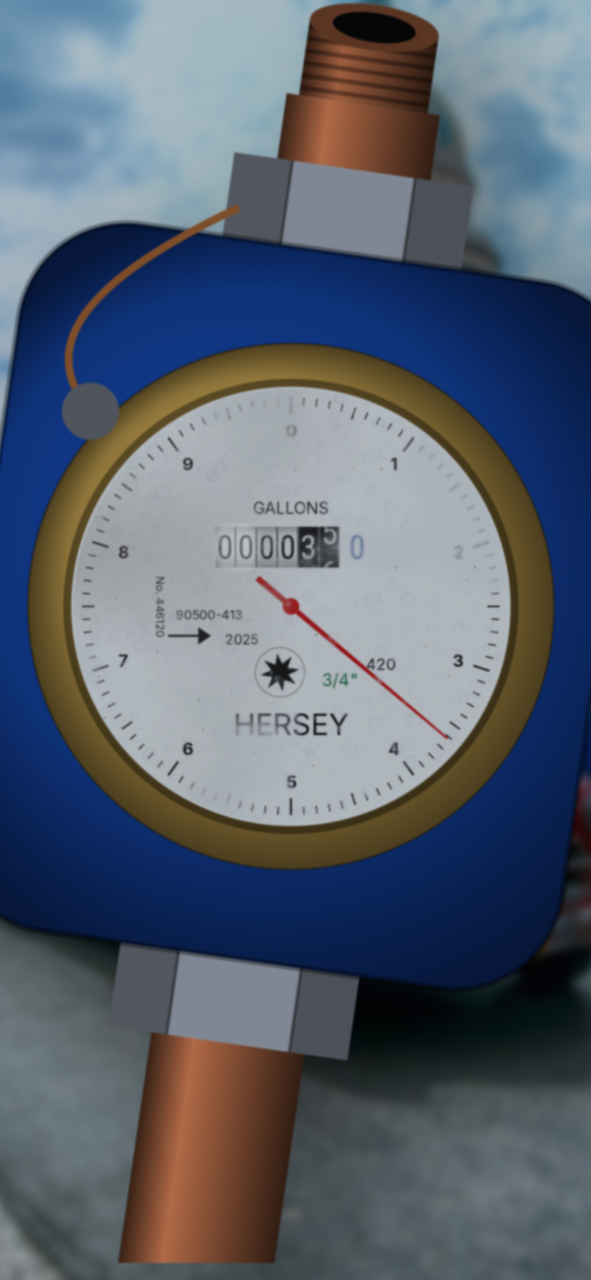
value=353.6 unit=gal
